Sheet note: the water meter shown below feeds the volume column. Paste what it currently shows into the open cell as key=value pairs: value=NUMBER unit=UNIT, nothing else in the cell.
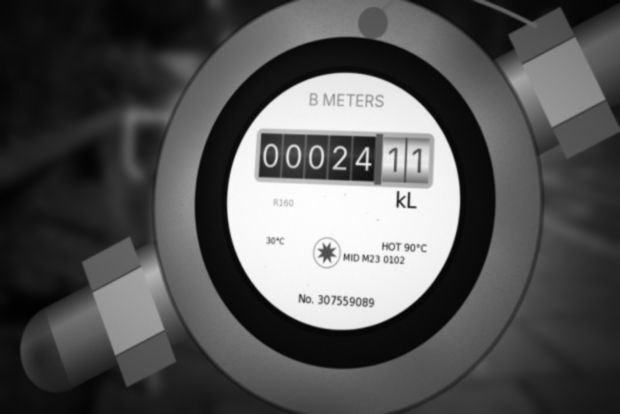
value=24.11 unit=kL
